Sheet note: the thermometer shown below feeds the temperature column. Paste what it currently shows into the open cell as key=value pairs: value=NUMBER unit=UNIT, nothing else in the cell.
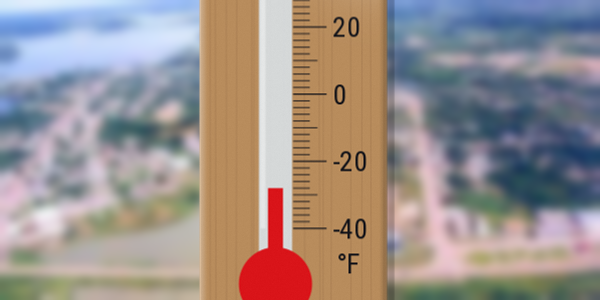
value=-28 unit=°F
